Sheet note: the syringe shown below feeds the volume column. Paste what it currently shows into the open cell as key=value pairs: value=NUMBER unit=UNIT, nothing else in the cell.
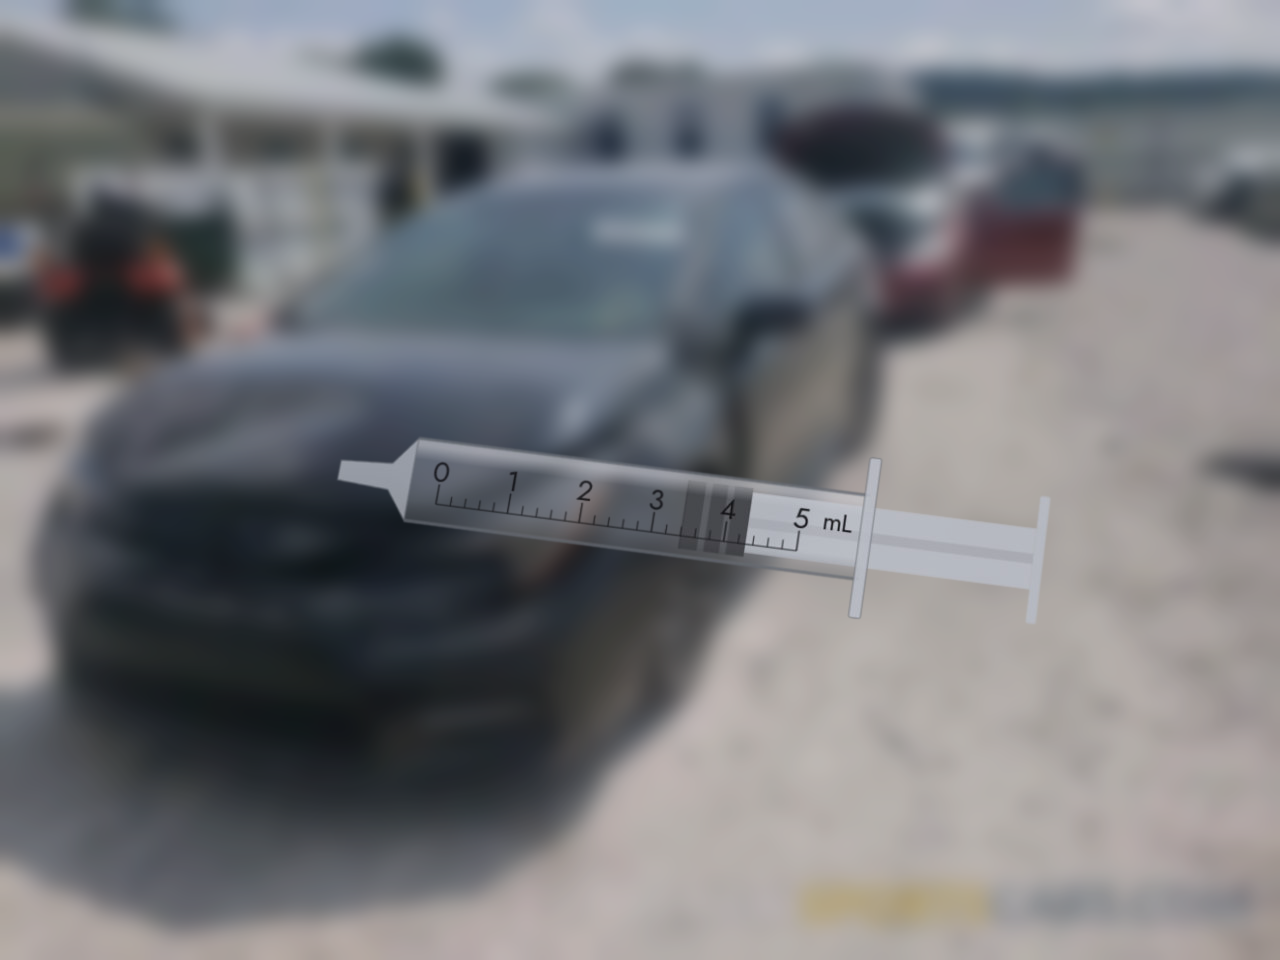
value=3.4 unit=mL
